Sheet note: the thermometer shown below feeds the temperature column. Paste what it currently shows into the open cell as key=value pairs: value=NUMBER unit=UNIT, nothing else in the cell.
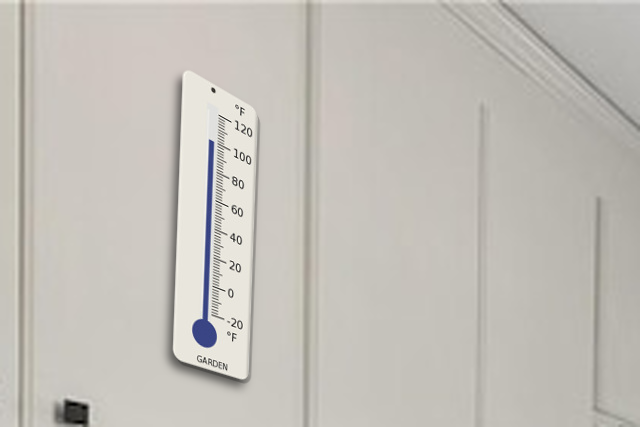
value=100 unit=°F
